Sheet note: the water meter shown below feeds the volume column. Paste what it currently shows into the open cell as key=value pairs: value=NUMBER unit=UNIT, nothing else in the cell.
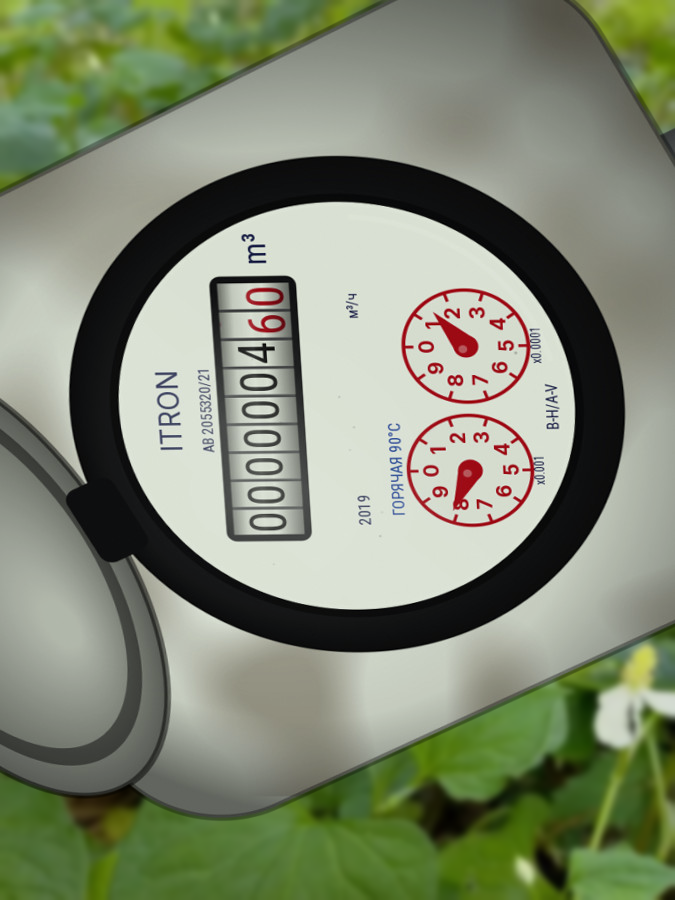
value=4.5981 unit=m³
